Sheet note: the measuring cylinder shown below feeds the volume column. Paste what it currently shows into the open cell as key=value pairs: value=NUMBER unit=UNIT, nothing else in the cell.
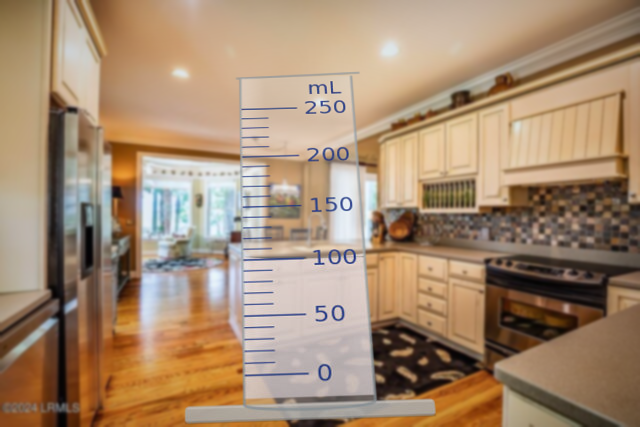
value=100 unit=mL
